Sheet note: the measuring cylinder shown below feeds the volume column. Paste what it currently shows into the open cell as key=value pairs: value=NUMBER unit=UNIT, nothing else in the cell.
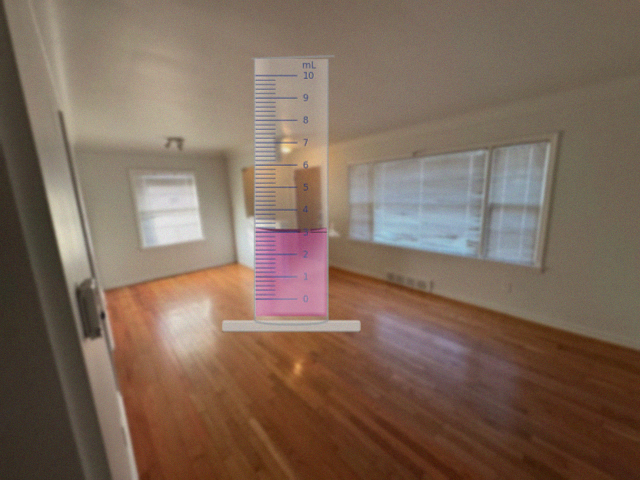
value=3 unit=mL
